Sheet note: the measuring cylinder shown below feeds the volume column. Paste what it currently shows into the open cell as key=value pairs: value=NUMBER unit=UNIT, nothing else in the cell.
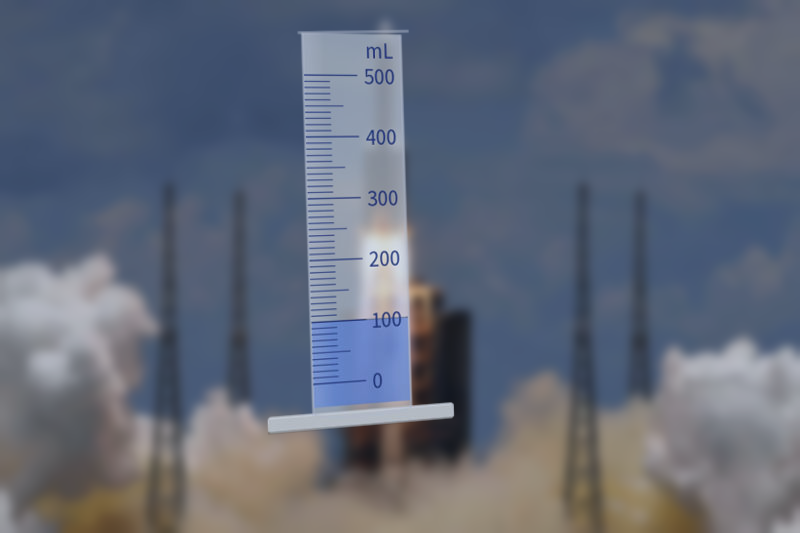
value=100 unit=mL
